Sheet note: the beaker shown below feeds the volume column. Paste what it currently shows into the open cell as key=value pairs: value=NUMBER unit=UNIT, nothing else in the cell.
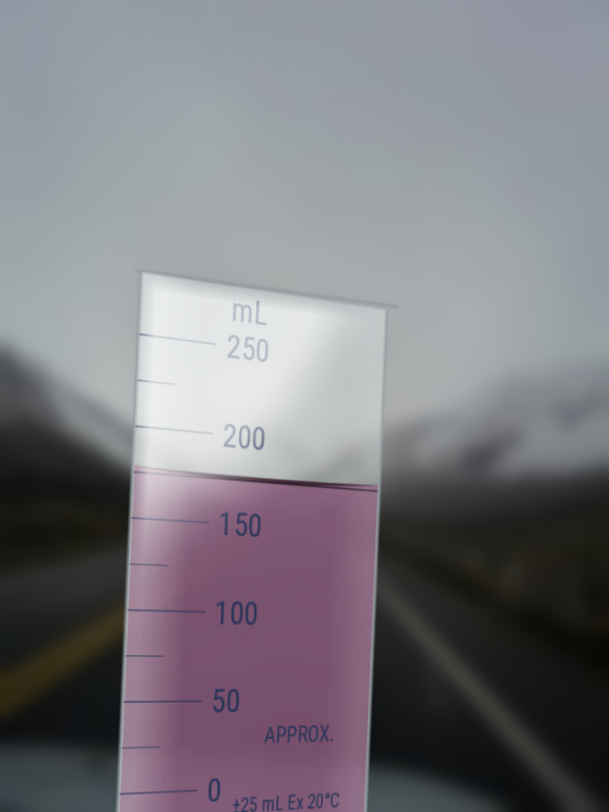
value=175 unit=mL
